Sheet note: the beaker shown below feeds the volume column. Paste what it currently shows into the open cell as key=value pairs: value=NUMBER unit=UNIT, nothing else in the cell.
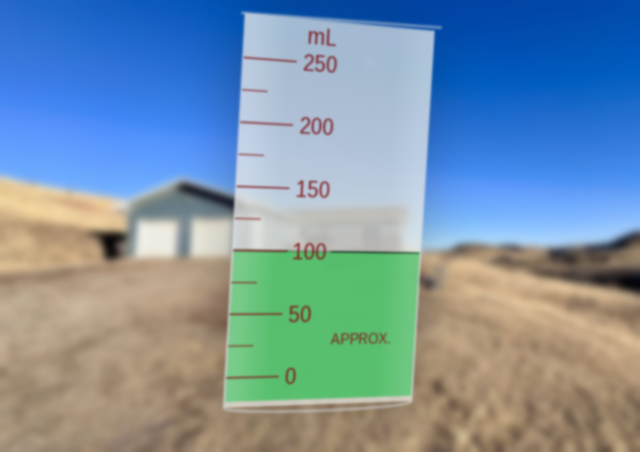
value=100 unit=mL
